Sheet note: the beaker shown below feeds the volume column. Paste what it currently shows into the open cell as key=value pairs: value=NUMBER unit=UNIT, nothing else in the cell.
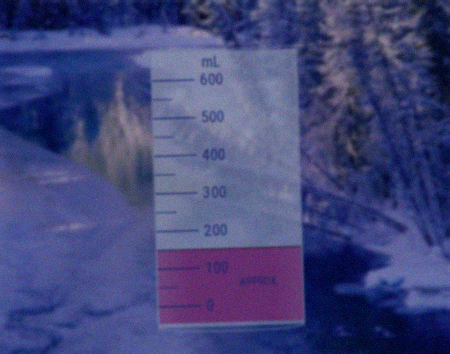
value=150 unit=mL
